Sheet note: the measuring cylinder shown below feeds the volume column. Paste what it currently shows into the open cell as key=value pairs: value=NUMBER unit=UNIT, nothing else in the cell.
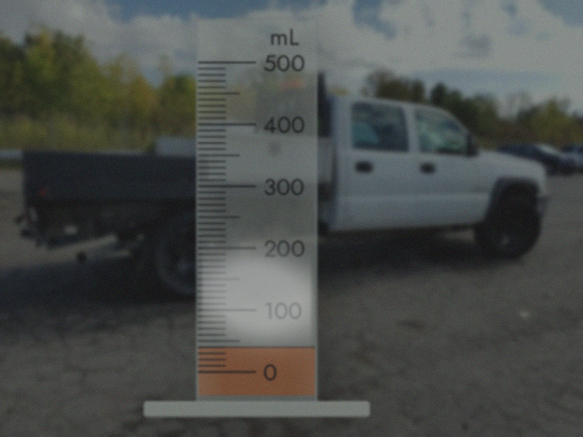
value=40 unit=mL
